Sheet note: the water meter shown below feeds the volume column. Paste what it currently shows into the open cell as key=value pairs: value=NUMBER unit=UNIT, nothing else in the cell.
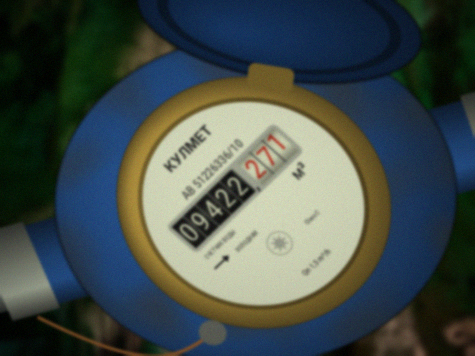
value=9422.271 unit=m³
